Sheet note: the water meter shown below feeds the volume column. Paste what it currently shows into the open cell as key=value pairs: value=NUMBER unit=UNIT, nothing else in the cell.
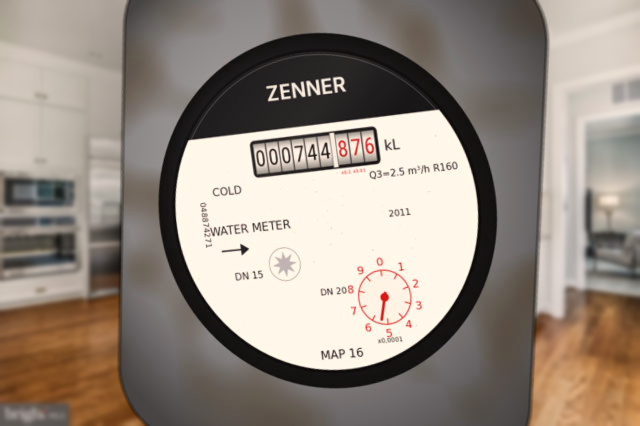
value=744.8765 unit=kL
